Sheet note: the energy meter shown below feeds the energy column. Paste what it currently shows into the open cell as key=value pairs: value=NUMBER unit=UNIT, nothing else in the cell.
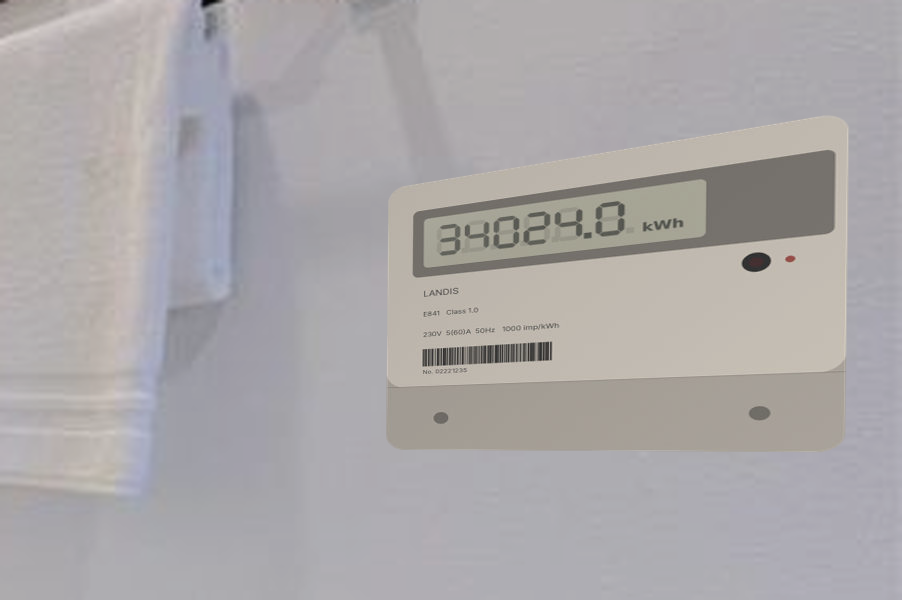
value=34024.0 unit=kWh
